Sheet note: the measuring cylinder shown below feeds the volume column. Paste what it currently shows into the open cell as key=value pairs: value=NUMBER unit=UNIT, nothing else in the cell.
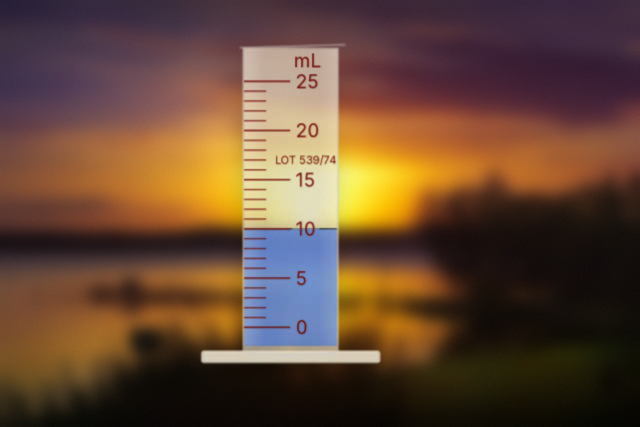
value=10 unit=mL
